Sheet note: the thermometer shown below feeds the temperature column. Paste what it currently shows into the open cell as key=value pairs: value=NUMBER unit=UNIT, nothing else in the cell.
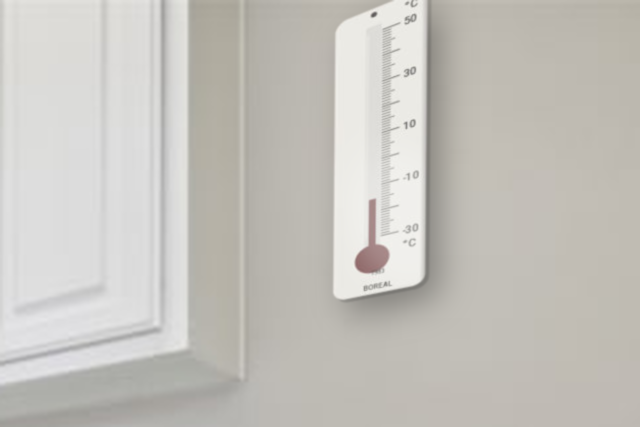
value=-15 unit=°C
